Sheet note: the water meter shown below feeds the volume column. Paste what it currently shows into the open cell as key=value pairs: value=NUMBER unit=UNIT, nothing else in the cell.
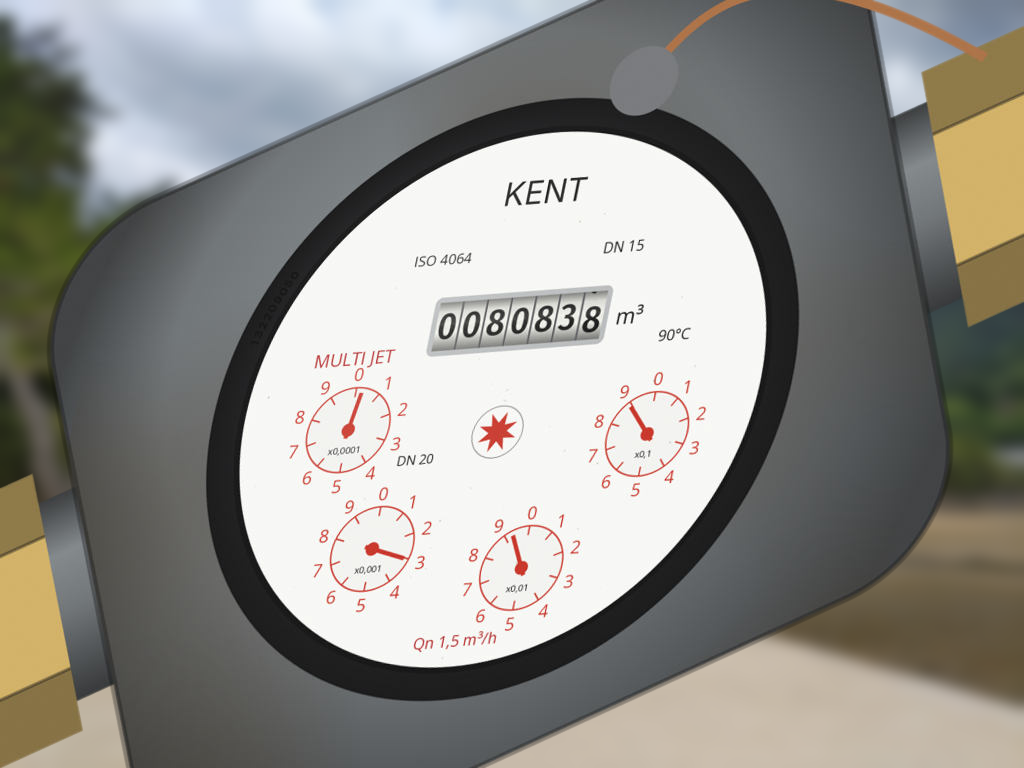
value=80837.8930 unit=m³
